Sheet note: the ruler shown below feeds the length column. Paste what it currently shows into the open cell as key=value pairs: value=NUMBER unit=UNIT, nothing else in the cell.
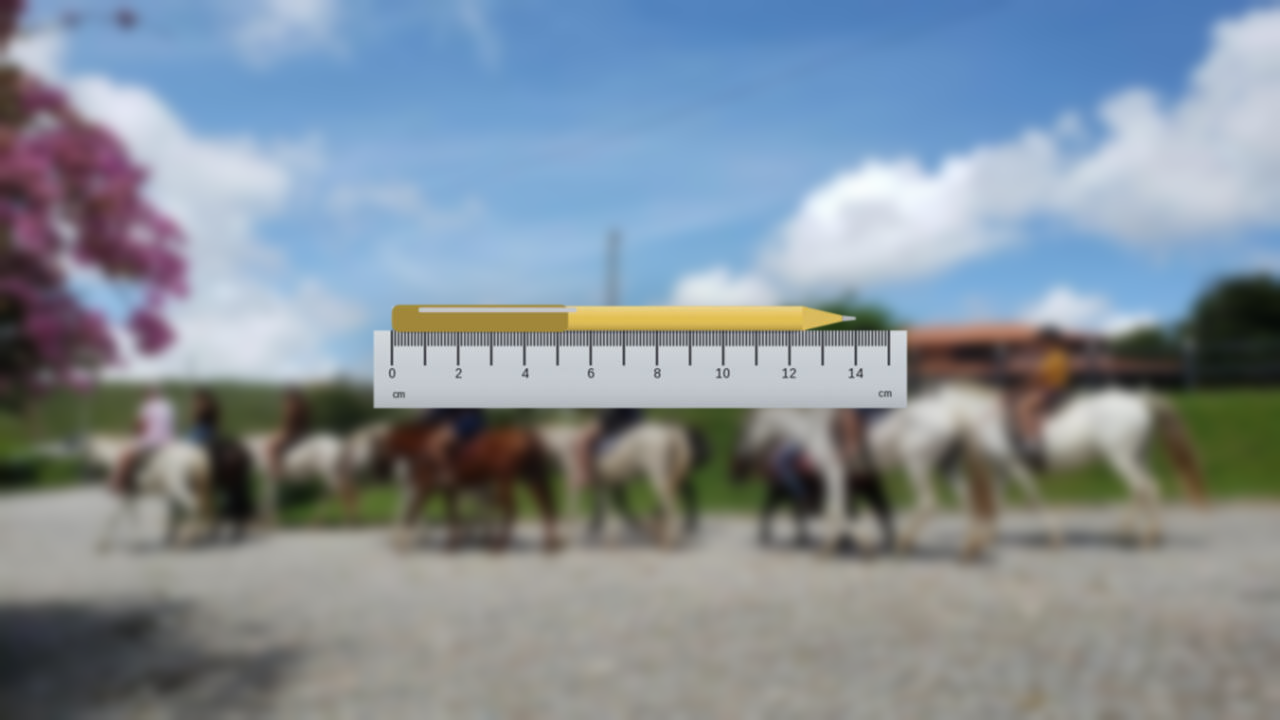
value=14 unit=cm
